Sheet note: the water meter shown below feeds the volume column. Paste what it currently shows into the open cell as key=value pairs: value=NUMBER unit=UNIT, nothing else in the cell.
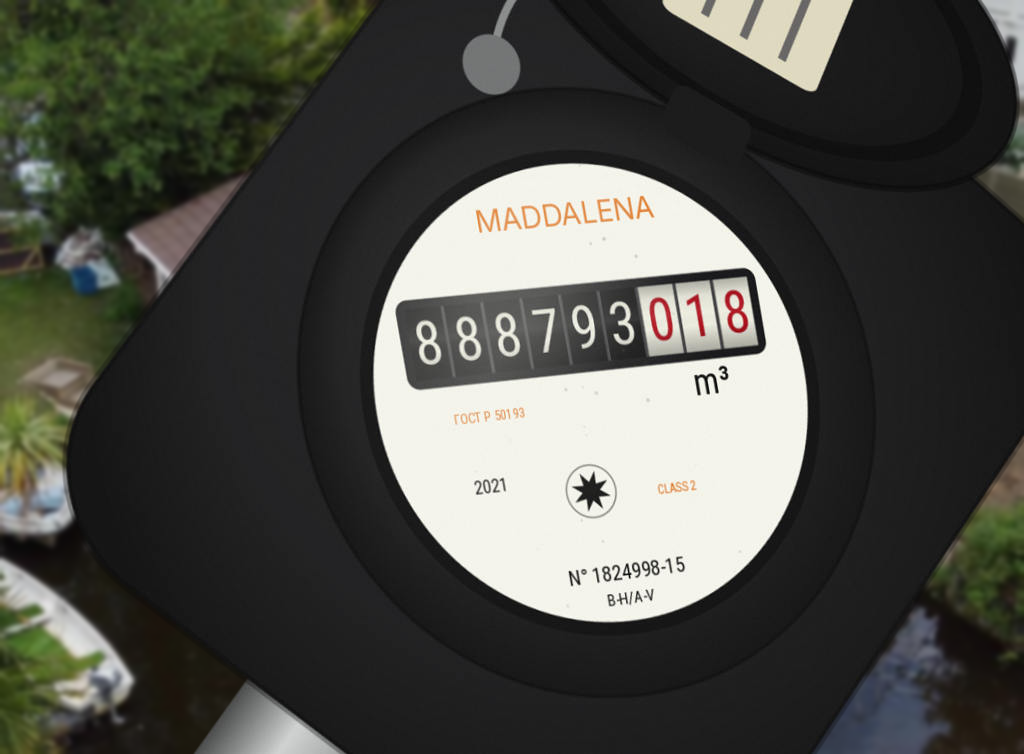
value=888793.018 unit=m³
